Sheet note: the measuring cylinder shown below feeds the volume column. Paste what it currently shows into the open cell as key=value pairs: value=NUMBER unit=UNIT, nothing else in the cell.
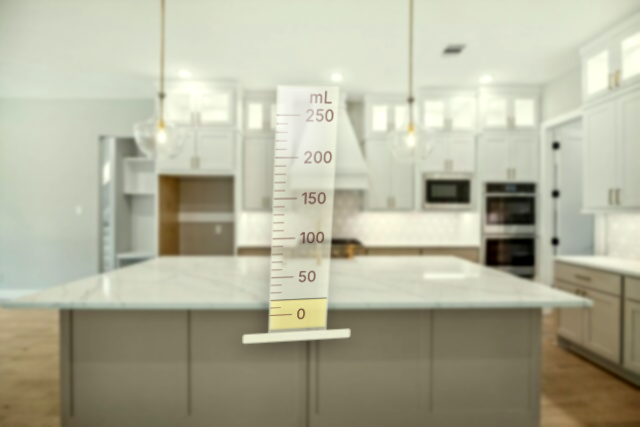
value=20 unit=mL
